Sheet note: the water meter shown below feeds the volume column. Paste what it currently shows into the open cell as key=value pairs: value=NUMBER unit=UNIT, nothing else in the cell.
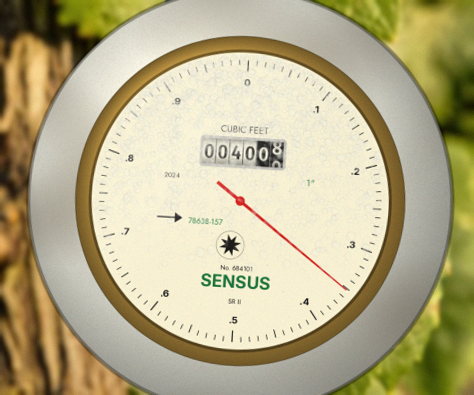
value=4008.35 unit=ft³
